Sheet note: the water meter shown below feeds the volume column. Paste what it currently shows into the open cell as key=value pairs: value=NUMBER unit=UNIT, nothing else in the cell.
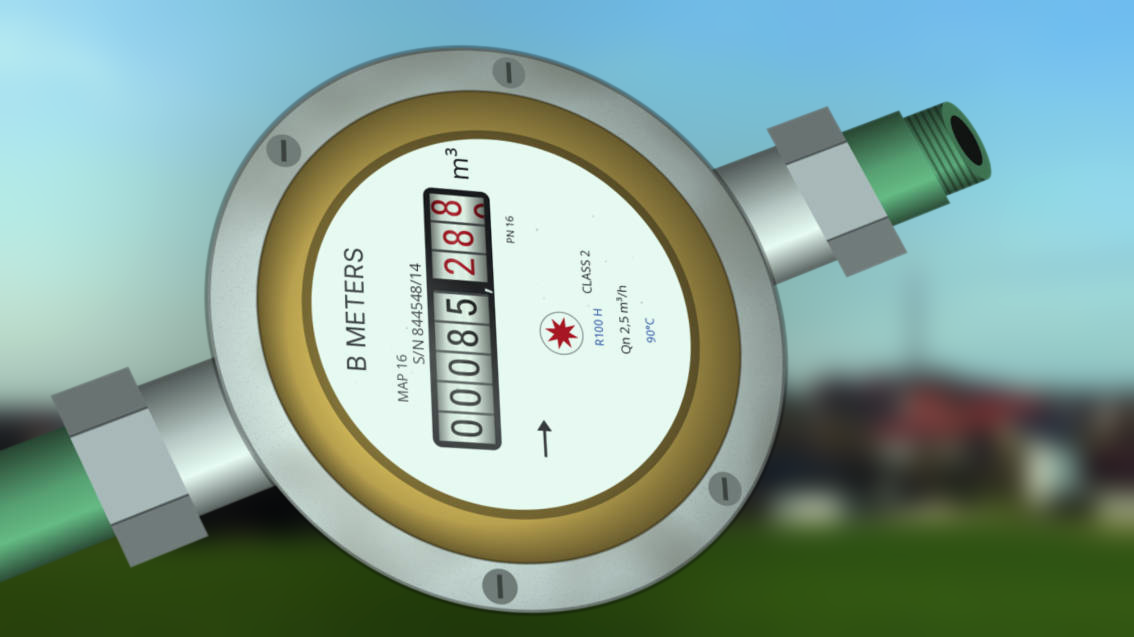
value=85.288 unit=m³
